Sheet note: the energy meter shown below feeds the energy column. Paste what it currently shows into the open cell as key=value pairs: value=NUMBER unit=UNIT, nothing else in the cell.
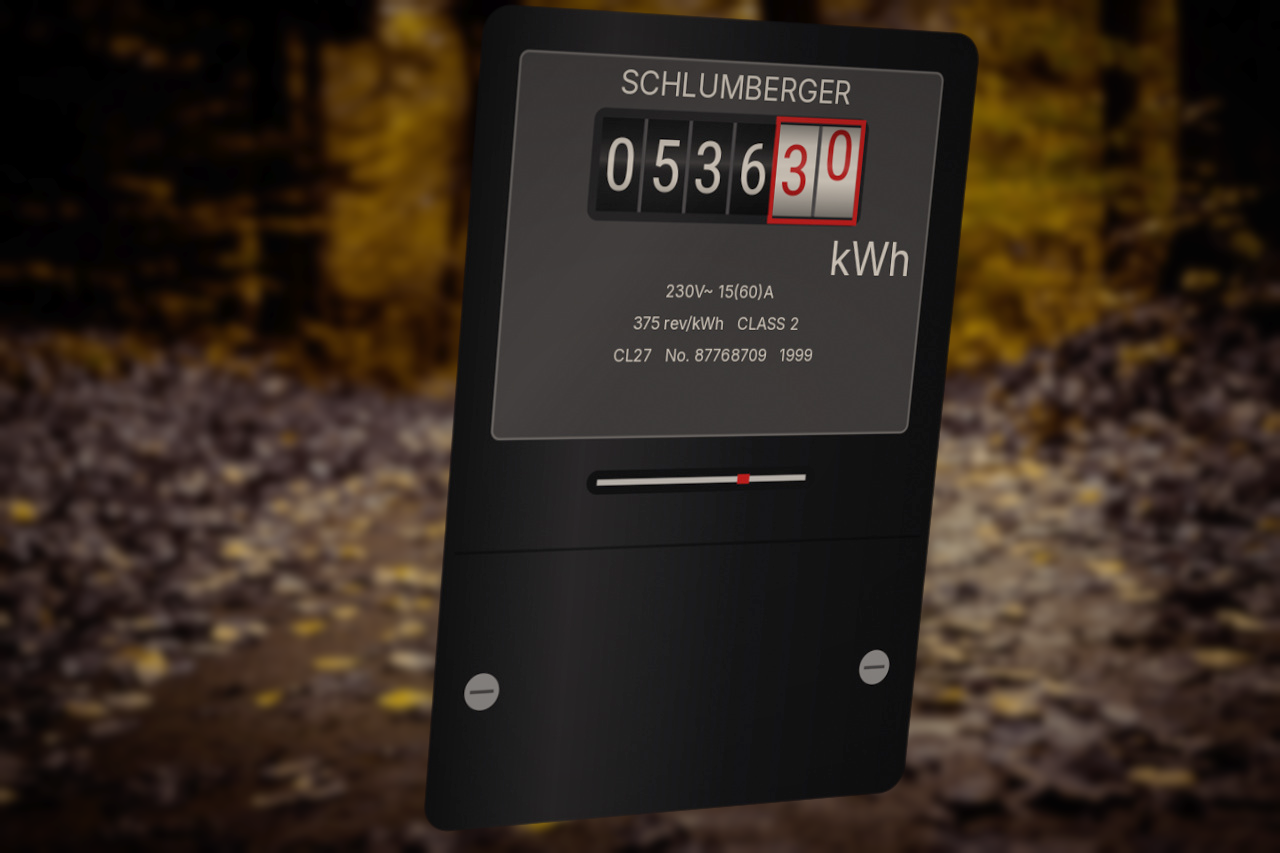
value=536.30 unit=kWh
